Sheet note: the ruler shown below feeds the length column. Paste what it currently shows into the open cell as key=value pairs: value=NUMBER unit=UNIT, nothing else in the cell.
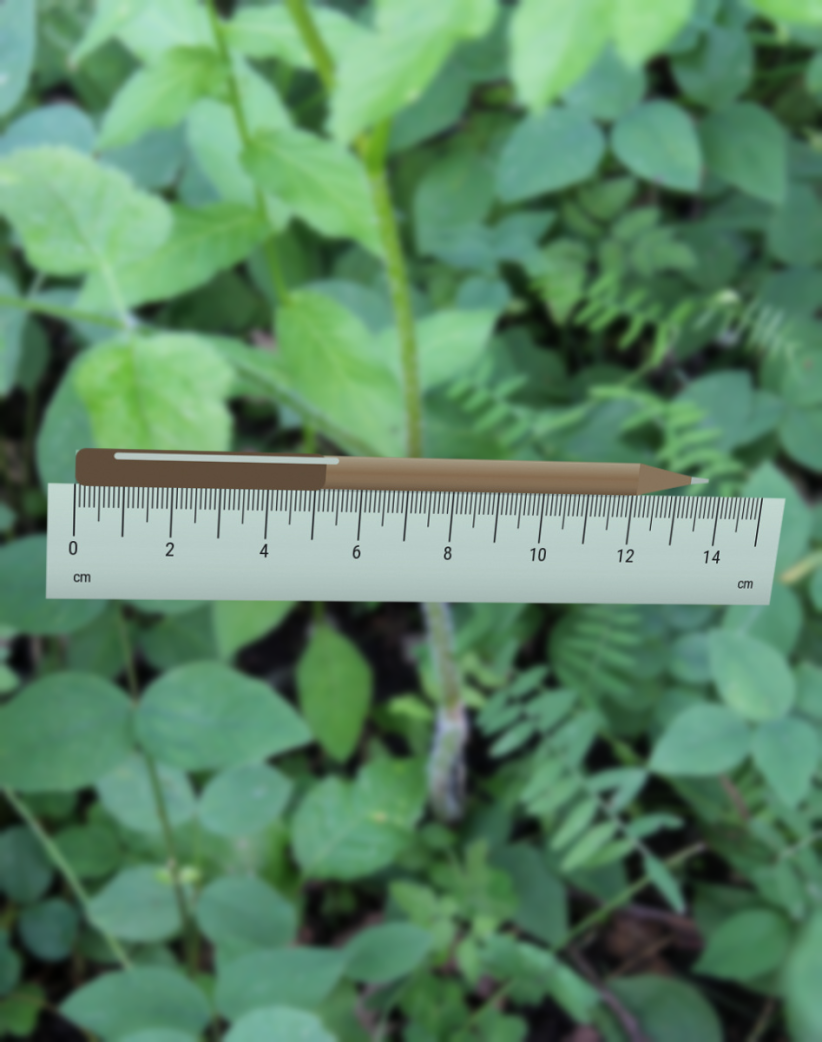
value=13.7 unit=cm
